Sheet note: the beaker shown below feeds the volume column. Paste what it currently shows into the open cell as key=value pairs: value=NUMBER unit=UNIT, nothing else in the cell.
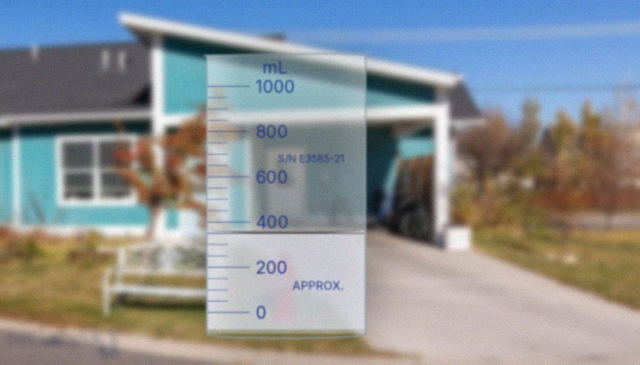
value=350 unit=mL
